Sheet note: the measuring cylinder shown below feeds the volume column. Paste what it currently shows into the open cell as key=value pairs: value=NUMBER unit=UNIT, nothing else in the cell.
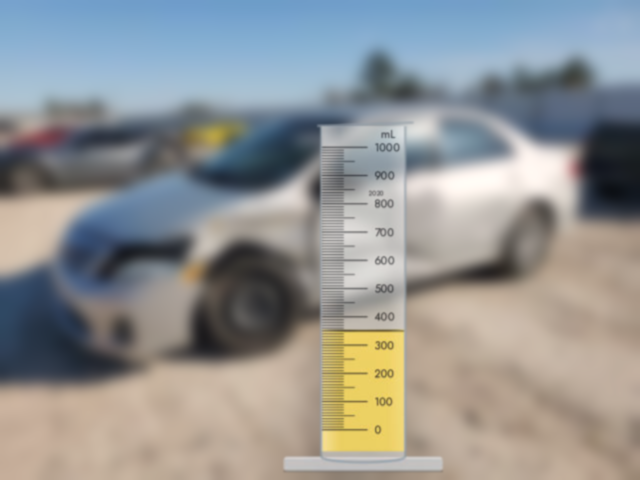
value=350 unit=mL
